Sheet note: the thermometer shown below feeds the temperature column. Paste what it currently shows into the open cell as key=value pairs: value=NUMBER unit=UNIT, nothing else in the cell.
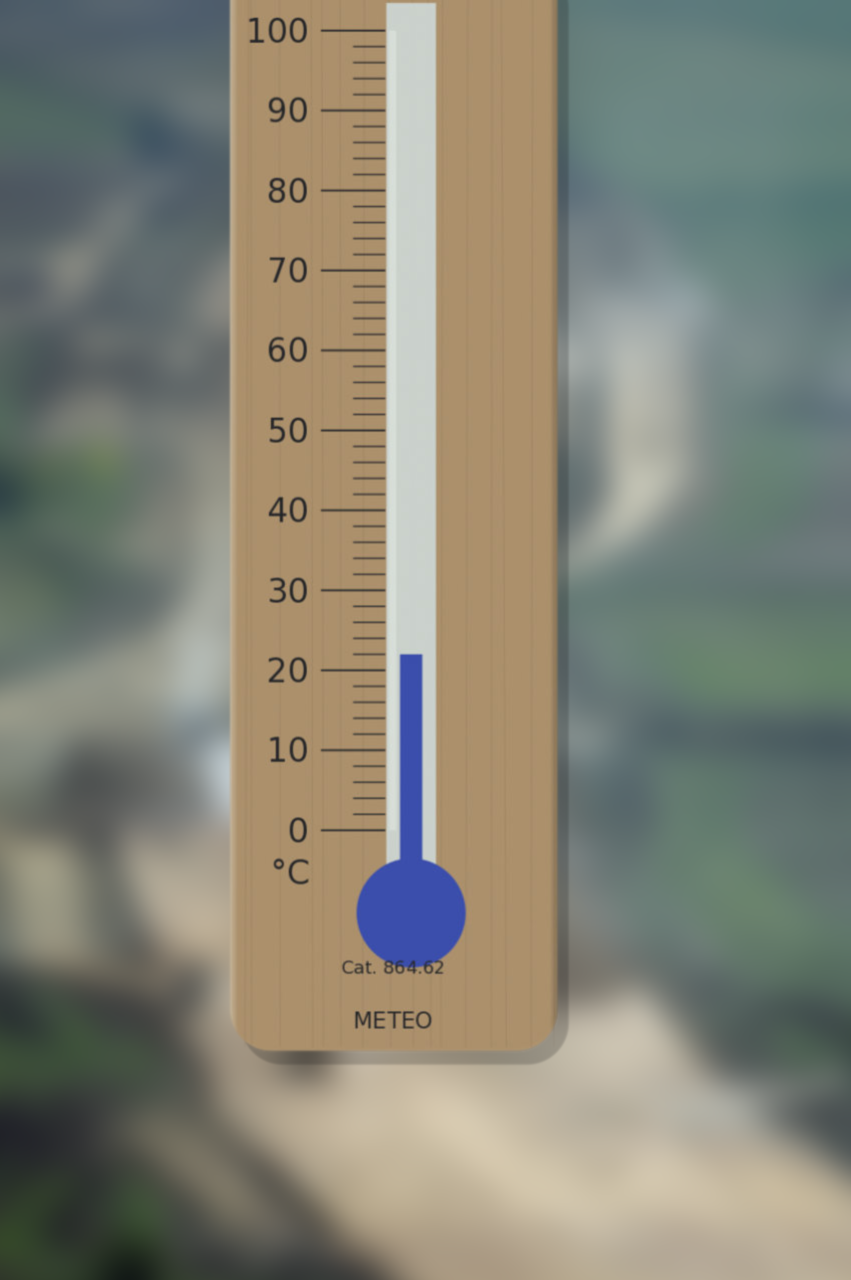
value=22 unit=°C
